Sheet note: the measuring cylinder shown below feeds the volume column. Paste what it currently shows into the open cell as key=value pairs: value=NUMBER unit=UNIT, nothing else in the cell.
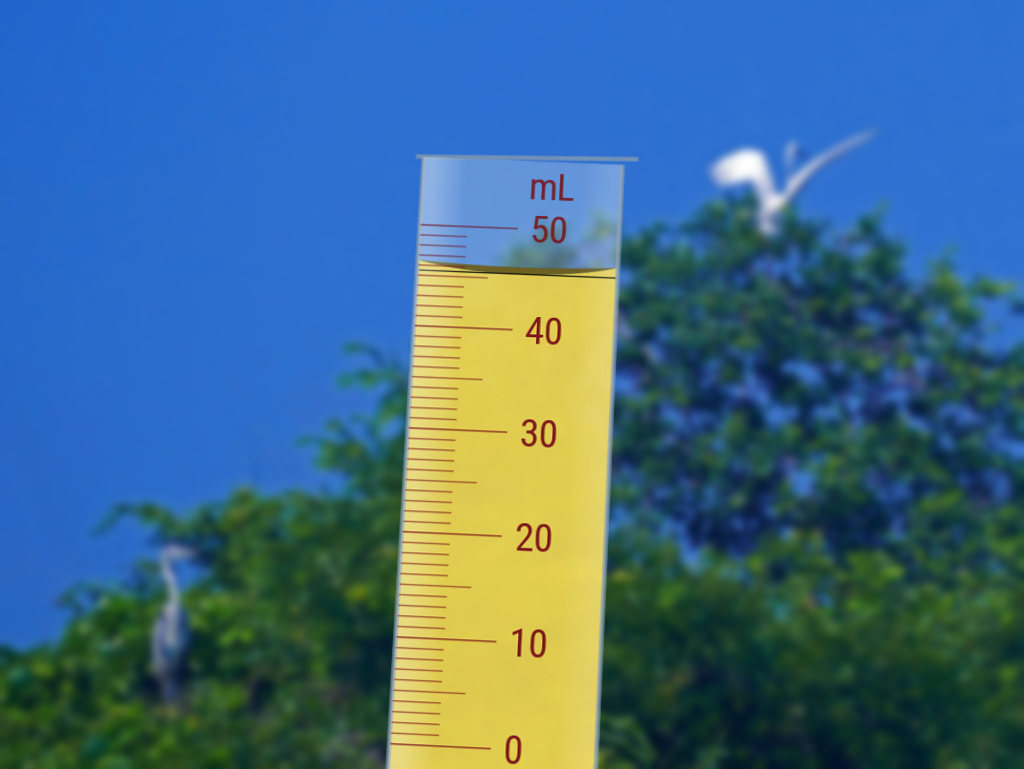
value=45.5 unit=mL
